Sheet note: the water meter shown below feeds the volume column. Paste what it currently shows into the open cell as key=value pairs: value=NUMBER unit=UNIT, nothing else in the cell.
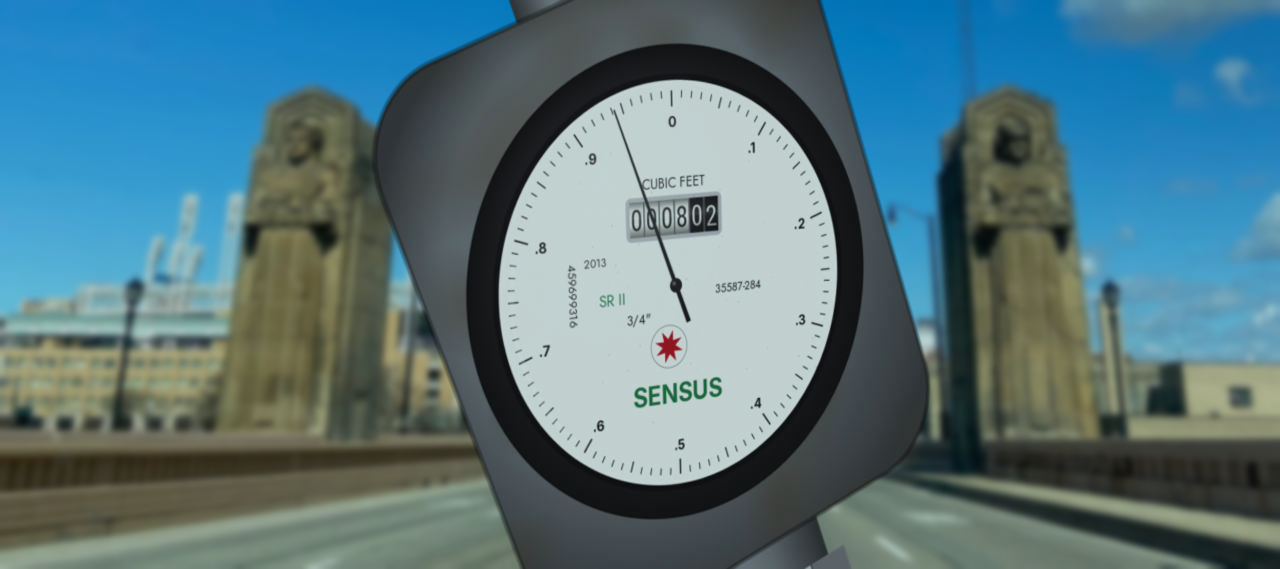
value=801.94 unit=ft³
